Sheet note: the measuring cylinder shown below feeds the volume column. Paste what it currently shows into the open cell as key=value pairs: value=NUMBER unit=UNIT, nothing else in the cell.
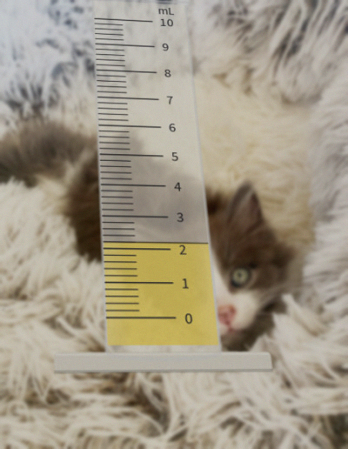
value=2.2 unit=mL
